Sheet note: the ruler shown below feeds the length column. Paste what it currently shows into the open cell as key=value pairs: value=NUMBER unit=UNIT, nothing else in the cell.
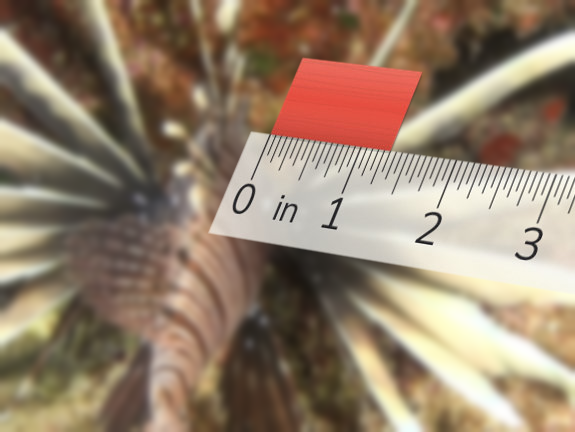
value=1.3125 unit=in
